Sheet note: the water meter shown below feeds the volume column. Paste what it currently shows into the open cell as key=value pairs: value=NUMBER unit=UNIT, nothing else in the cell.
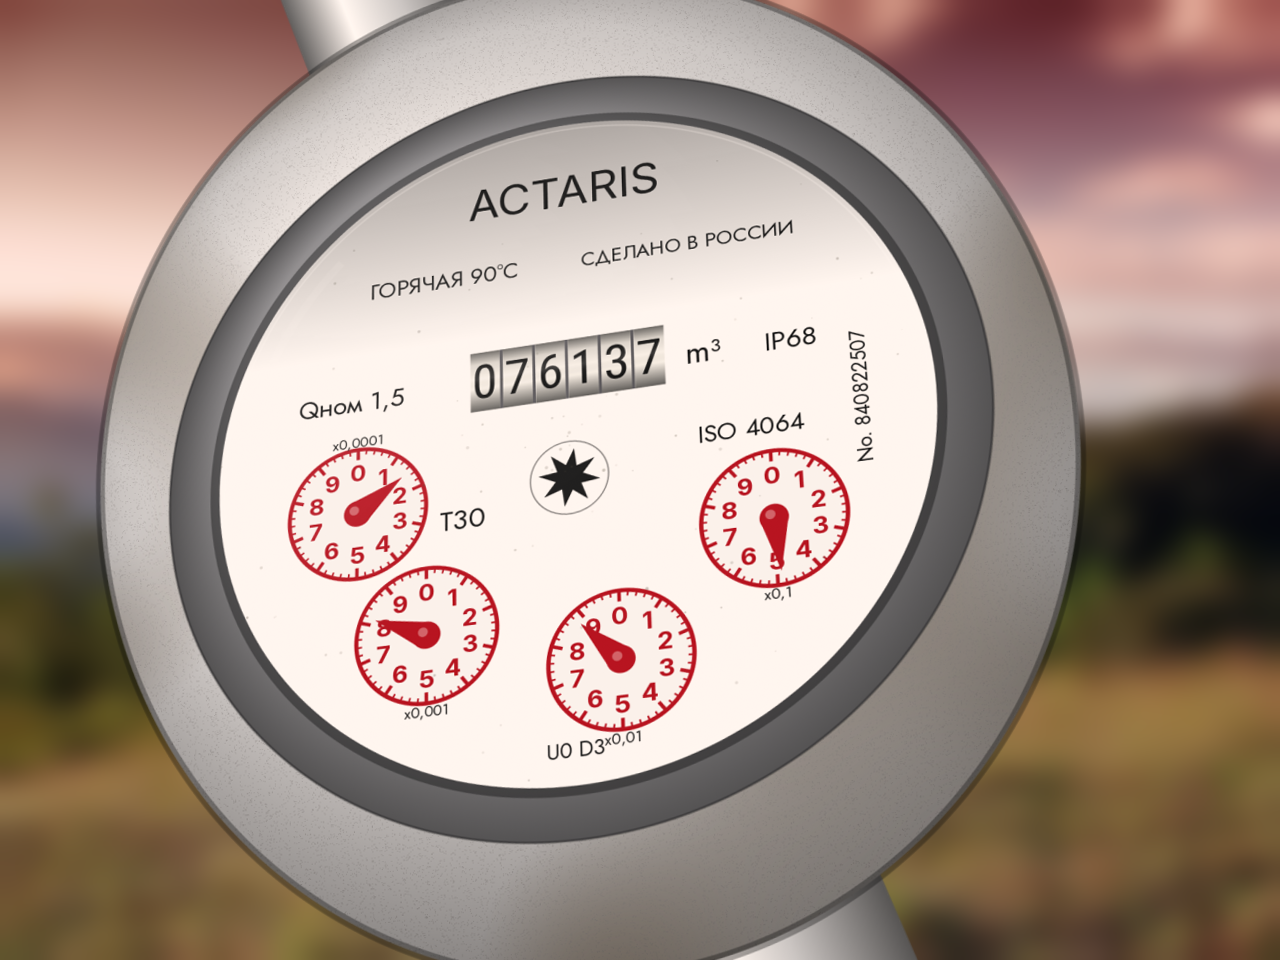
value=76137.4881 unit=m³
